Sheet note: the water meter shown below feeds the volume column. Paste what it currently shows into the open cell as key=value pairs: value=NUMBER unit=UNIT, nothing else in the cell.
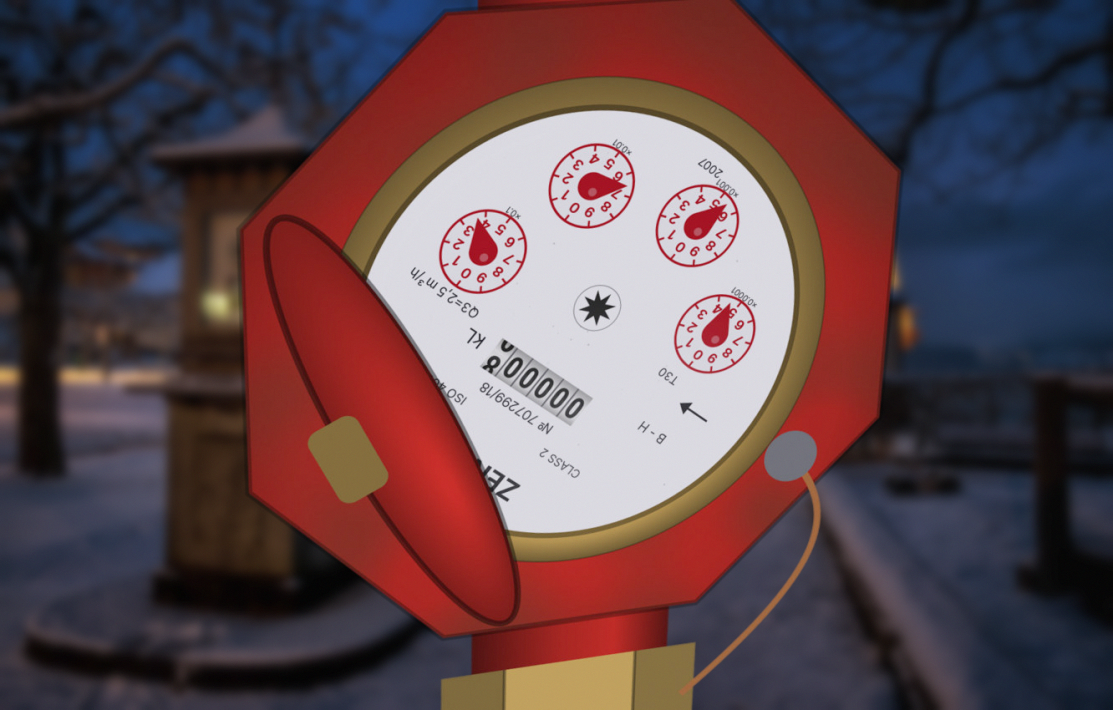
value=8.3654 unit=kL
